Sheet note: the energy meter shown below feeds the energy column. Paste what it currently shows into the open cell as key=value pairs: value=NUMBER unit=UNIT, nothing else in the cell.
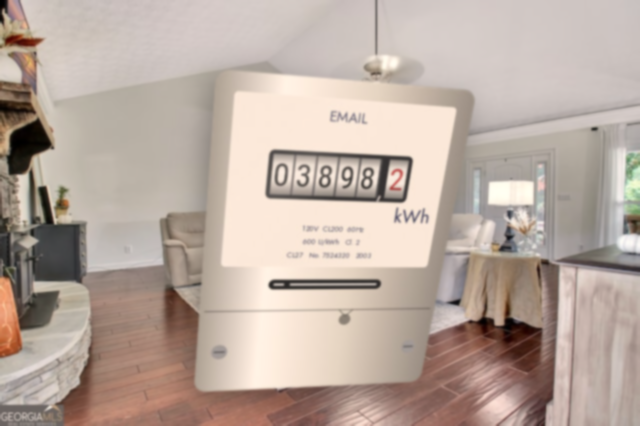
value=3898.2 unit=kWh
